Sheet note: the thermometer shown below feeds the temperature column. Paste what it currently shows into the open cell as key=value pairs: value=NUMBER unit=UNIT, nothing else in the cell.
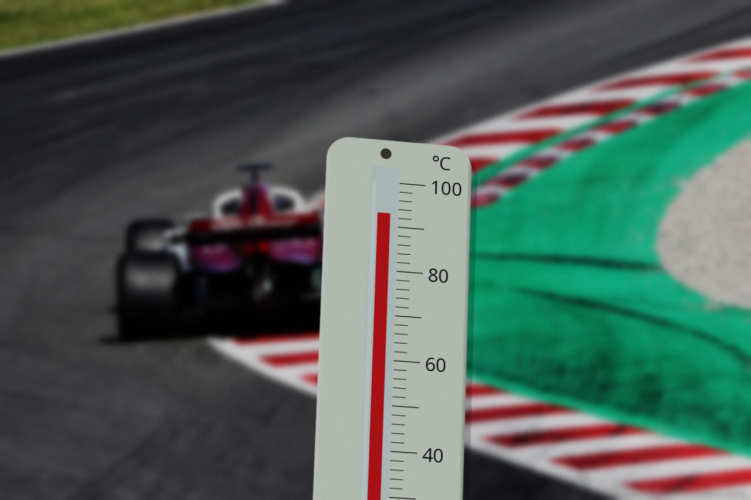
value=93 unit=°C
